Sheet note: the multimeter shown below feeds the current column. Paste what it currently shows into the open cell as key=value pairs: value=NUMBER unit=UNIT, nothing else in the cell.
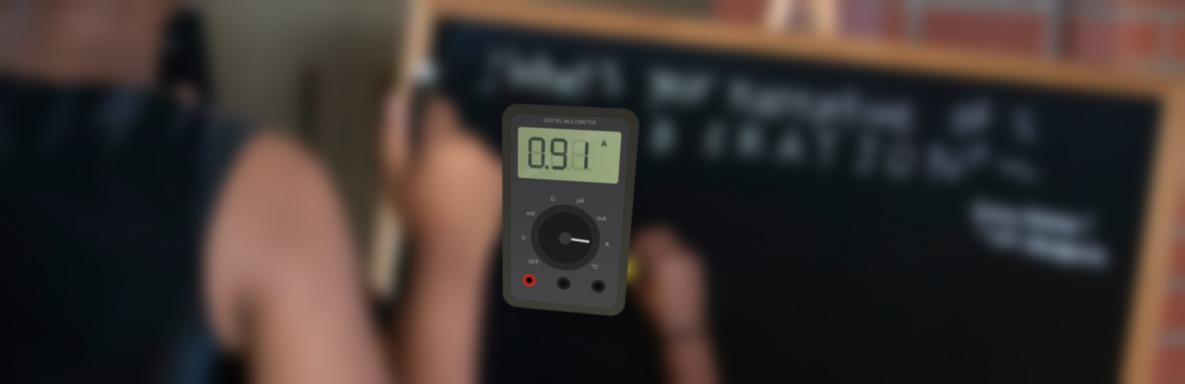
value=0.91 unit=A
